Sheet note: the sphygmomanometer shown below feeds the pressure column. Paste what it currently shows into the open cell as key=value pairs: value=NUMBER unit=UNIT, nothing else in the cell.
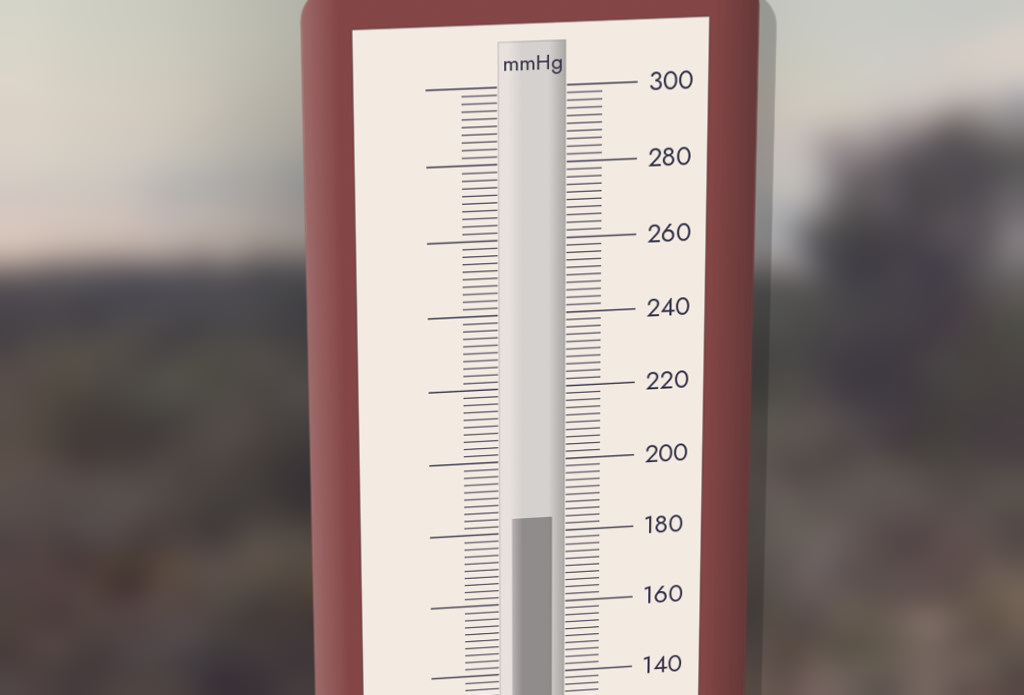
value=184 unit=mmHg
